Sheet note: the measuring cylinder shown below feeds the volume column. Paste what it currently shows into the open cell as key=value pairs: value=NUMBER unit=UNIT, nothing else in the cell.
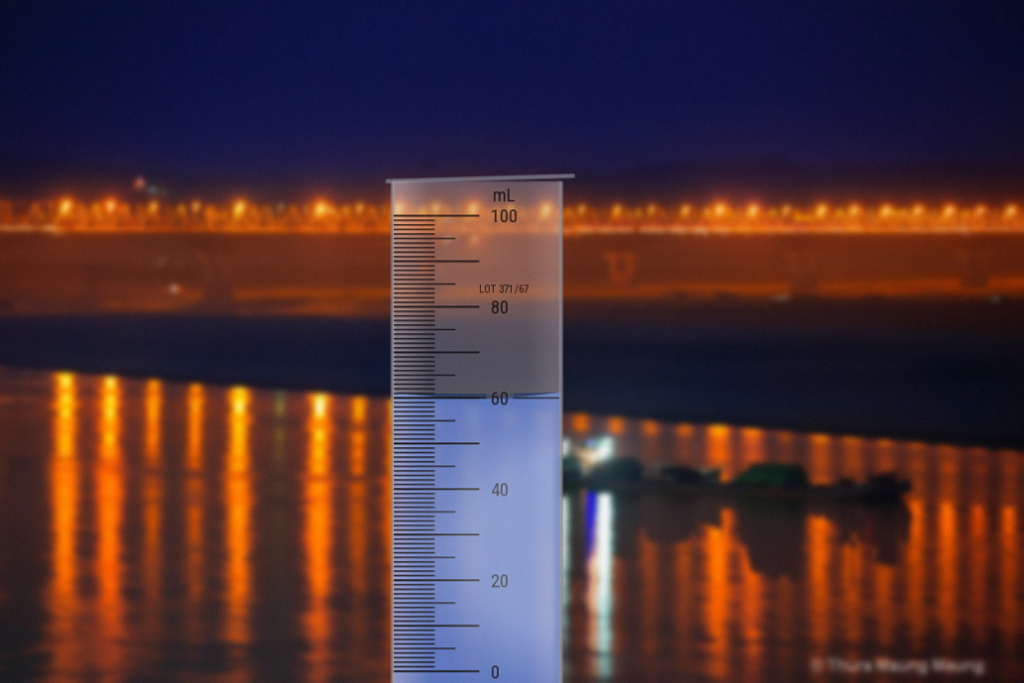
value=60 unit=mL
